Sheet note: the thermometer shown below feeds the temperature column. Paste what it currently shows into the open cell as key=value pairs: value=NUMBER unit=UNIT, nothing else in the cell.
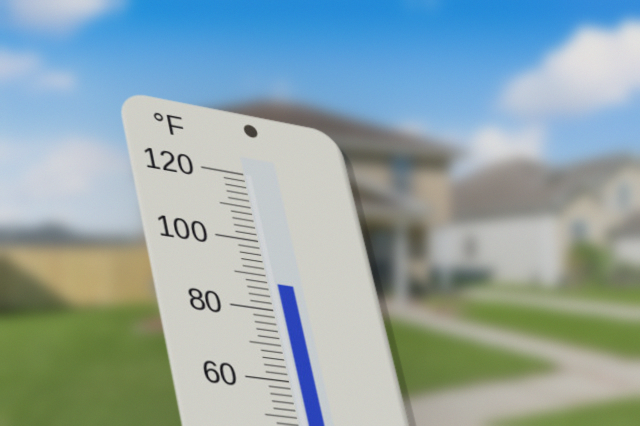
value=88 unit=°F
